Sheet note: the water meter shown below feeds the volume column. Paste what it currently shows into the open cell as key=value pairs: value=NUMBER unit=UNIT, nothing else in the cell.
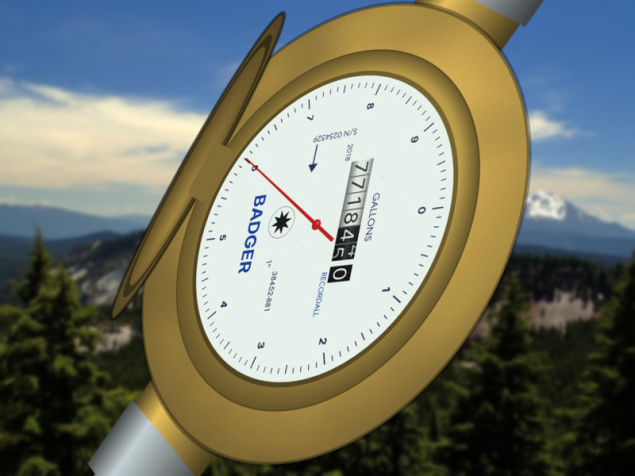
value=7718446.0 unit=gal
